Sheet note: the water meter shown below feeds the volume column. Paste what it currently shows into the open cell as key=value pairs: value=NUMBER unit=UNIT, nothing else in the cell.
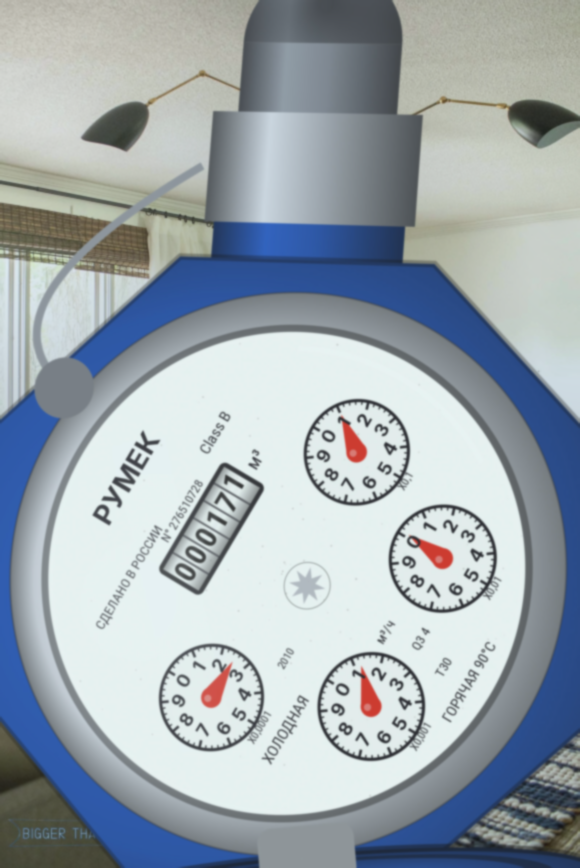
value=171.1012 unit=m³
